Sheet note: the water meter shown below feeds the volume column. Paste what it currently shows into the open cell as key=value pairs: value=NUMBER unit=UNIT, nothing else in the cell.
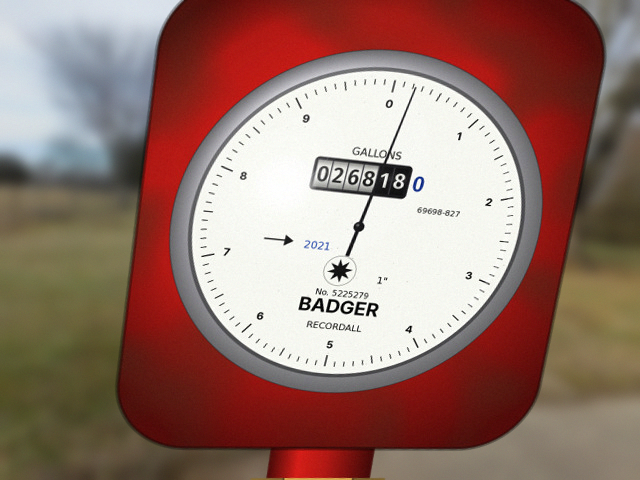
value=268180.2 unit=gal
